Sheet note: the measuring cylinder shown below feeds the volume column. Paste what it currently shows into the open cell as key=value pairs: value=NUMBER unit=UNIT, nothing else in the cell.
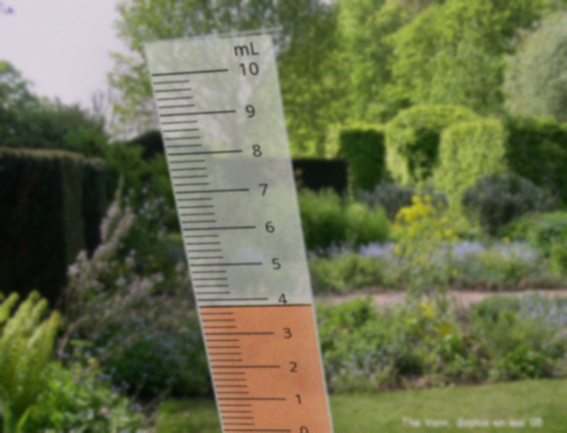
value=3.8 unit=mL
